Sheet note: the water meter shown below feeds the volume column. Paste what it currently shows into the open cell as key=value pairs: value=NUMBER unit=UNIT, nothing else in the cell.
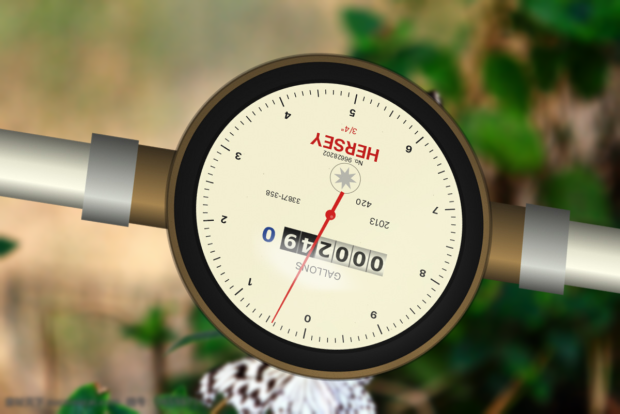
value=2490.4 unit=gal
